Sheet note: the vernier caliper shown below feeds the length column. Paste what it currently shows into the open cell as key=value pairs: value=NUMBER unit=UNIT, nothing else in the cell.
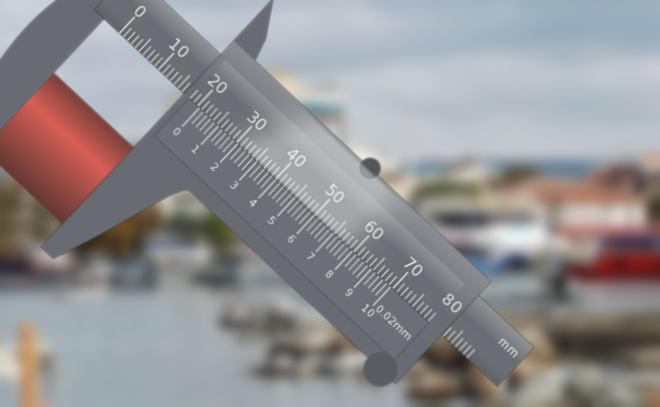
value=20.5 unit=mm
